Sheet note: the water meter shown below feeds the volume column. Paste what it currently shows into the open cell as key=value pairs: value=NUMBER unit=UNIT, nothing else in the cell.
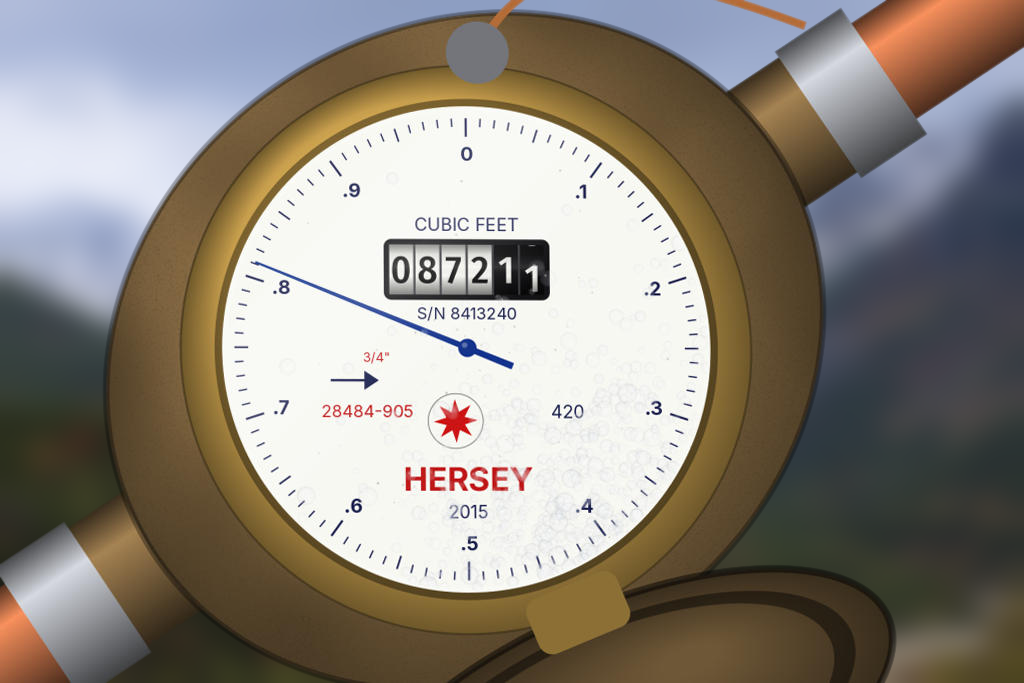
value=87210.81 unit=ft³
